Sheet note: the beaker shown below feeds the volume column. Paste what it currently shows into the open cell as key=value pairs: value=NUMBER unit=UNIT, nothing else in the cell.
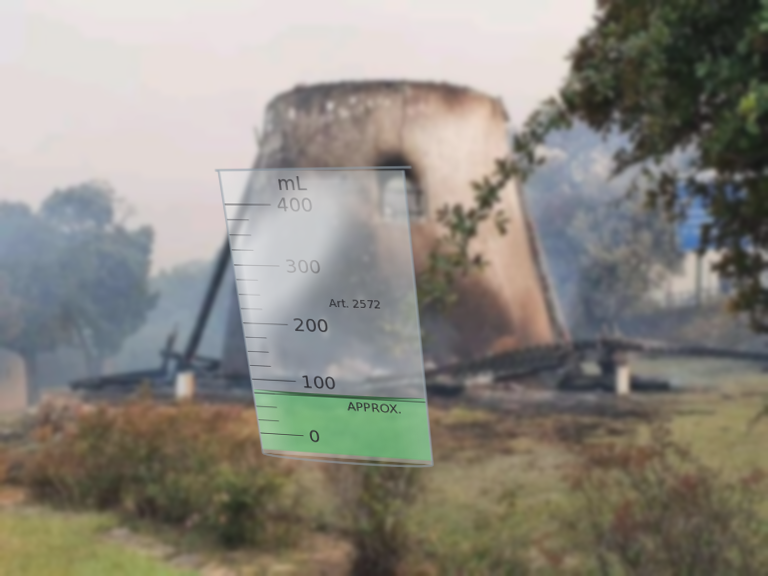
value=75 unit=mL
